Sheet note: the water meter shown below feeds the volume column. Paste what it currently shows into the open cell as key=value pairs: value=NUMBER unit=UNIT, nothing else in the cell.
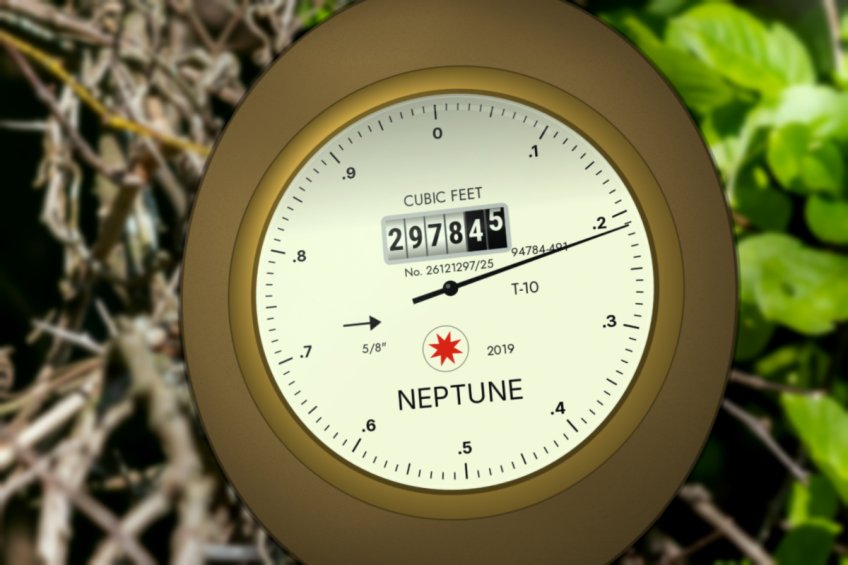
value=297845.21 unit=ft³
